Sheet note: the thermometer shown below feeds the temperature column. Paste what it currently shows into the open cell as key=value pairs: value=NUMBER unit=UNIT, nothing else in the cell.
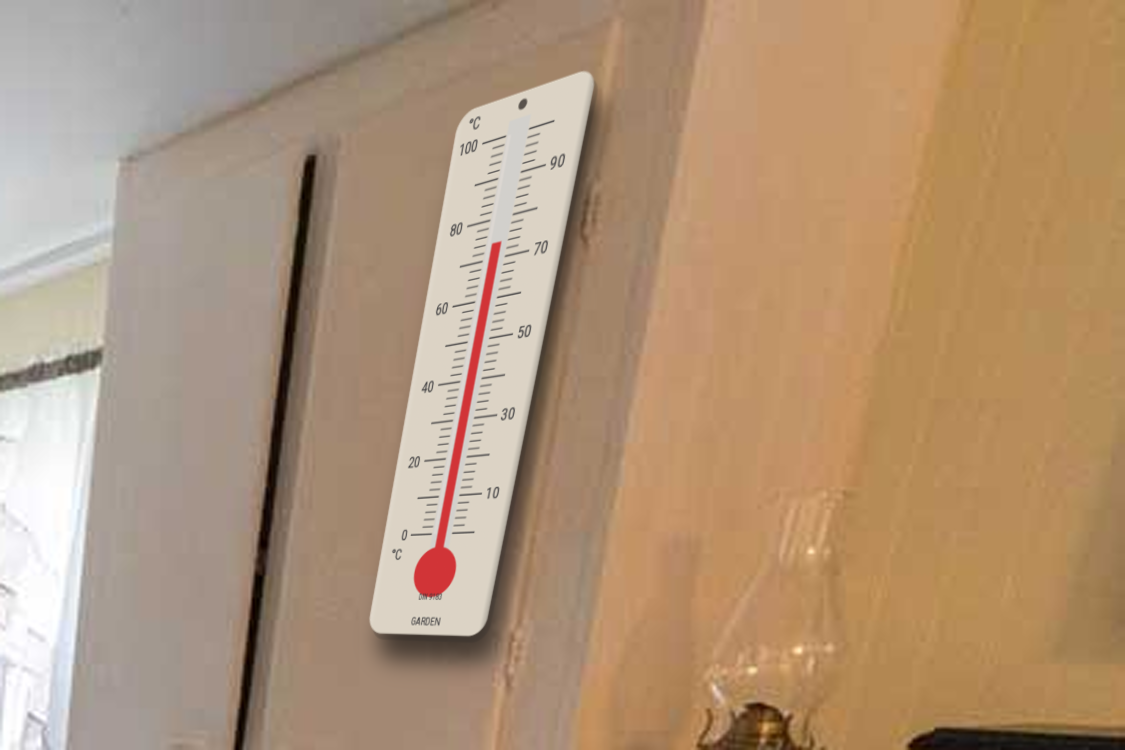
value=74 unit=°C
